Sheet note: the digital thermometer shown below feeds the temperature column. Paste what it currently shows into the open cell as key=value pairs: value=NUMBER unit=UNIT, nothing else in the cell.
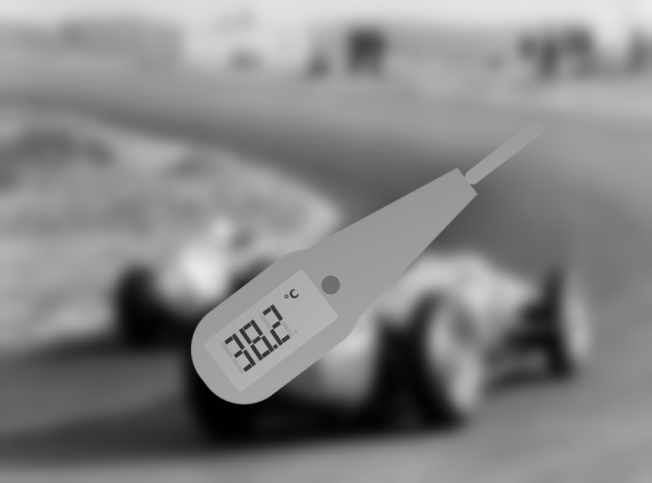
value=38.2 unit=°C
